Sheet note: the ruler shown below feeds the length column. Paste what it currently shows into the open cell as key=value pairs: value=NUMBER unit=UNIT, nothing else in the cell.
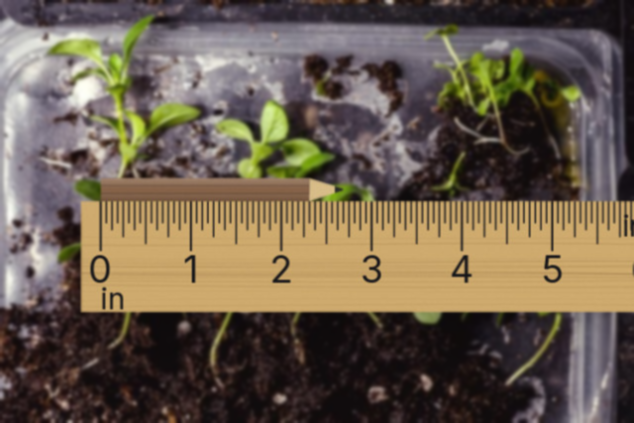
value=2.6875 unit=in
